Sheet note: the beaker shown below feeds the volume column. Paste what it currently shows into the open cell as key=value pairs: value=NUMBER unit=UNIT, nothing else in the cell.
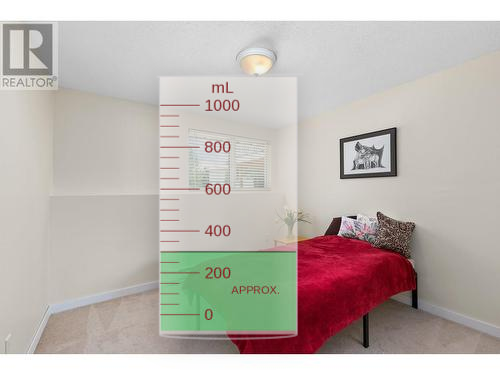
value=300 unit=mL
